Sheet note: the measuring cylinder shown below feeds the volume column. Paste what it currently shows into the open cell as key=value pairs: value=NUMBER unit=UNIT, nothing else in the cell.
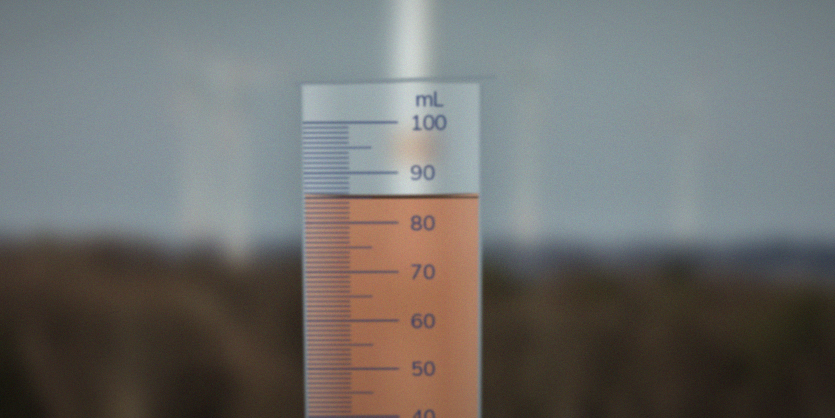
value=85 unit=mL
